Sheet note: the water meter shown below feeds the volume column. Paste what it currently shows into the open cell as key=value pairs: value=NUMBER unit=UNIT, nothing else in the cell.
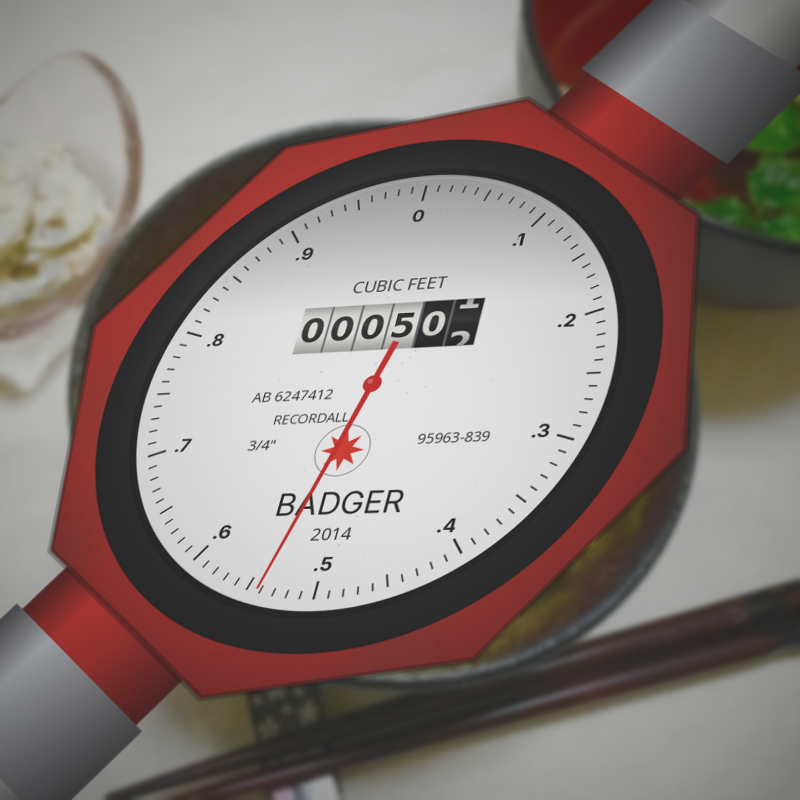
value=501.54 unit=ft³
